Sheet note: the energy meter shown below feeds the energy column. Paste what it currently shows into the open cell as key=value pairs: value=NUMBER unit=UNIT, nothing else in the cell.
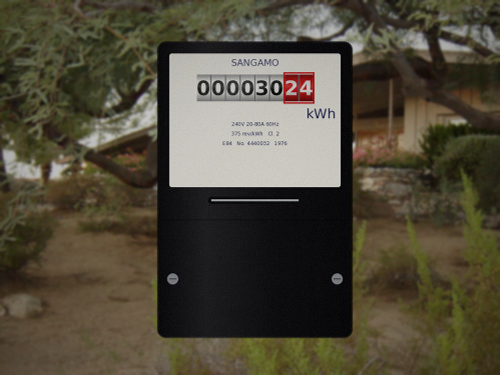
value=30.24 unit=kWh
